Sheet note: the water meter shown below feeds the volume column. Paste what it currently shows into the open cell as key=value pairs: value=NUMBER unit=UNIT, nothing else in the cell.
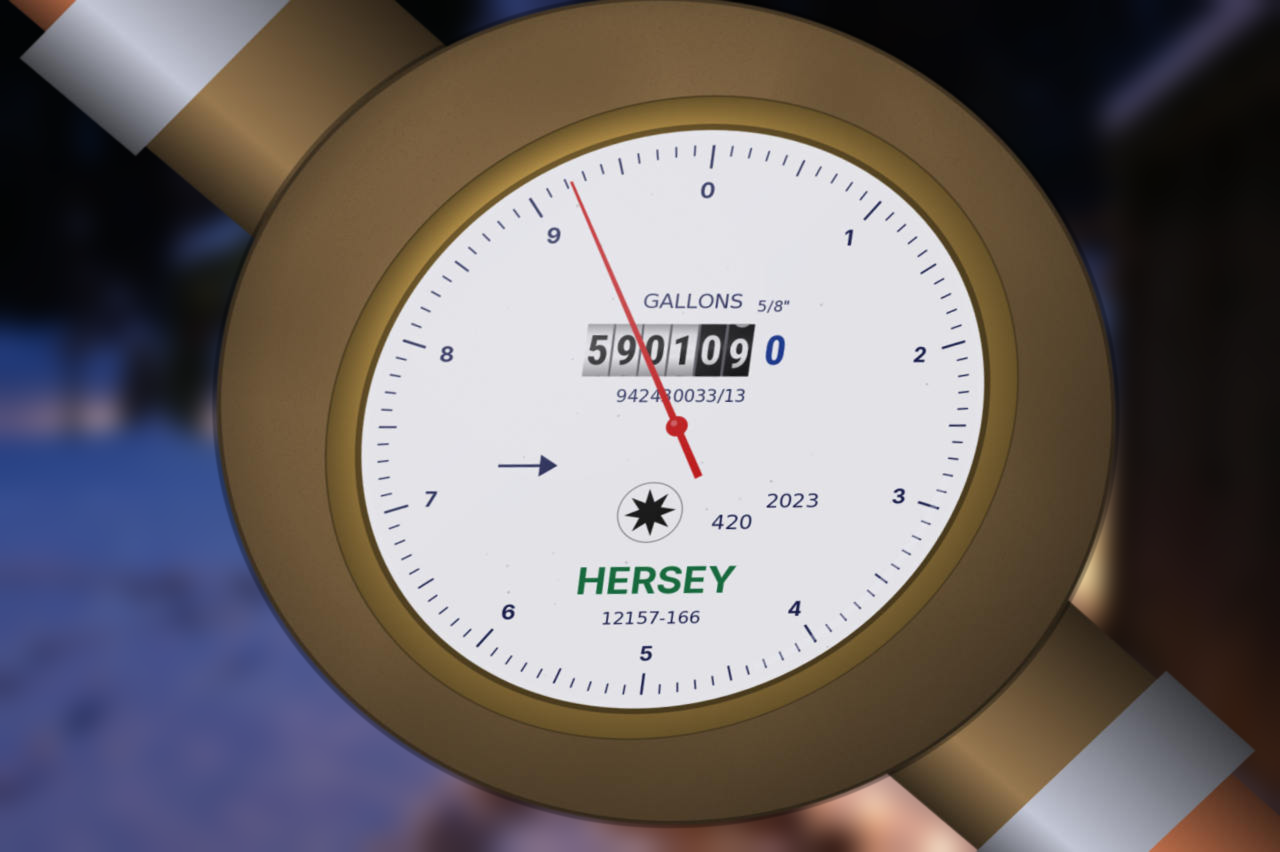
value=5901089.2 unit=gal
